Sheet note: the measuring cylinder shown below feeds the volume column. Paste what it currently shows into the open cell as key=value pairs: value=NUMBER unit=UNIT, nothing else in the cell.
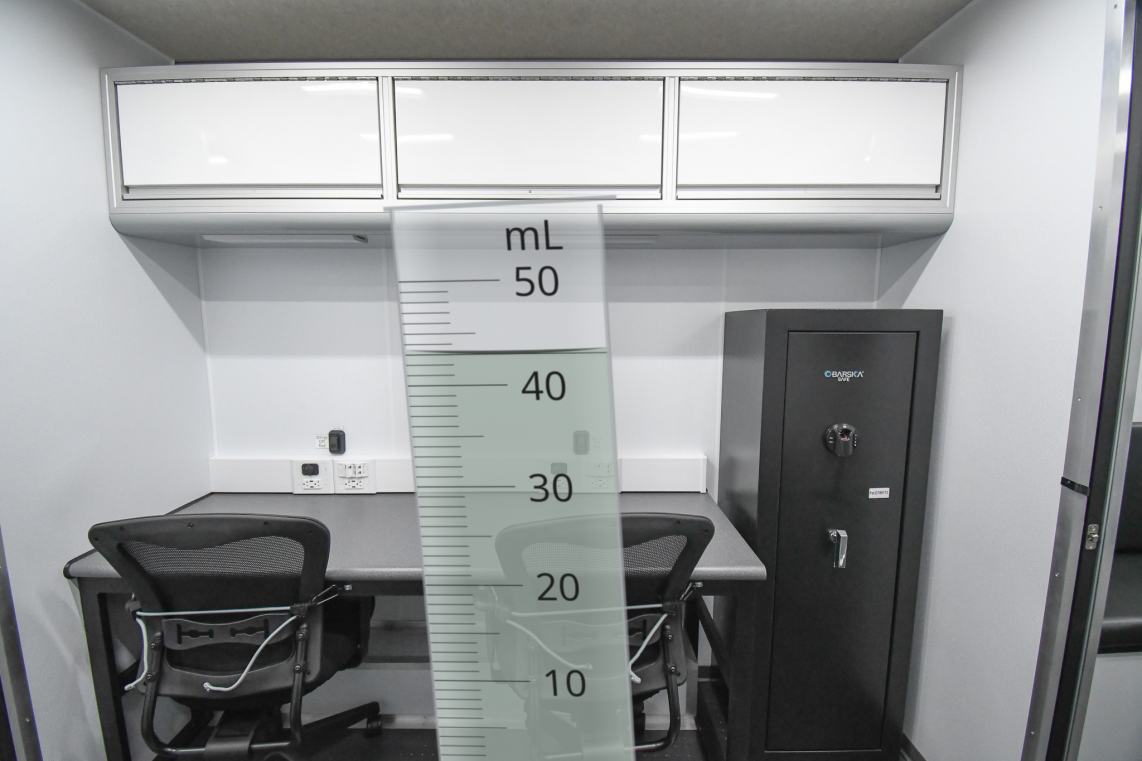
value=43 unit=mL
